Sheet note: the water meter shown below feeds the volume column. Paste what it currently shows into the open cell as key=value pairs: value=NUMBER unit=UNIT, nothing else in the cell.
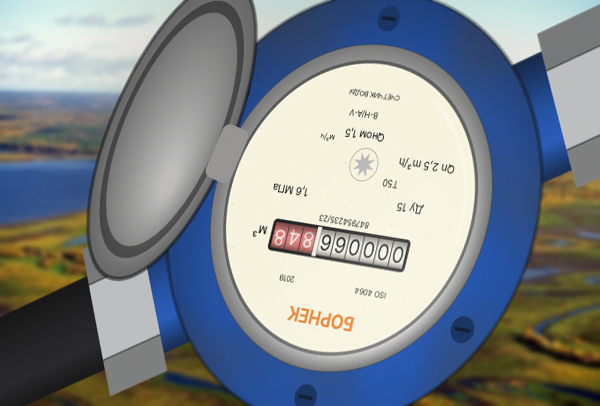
value=66.848 unit=m³
